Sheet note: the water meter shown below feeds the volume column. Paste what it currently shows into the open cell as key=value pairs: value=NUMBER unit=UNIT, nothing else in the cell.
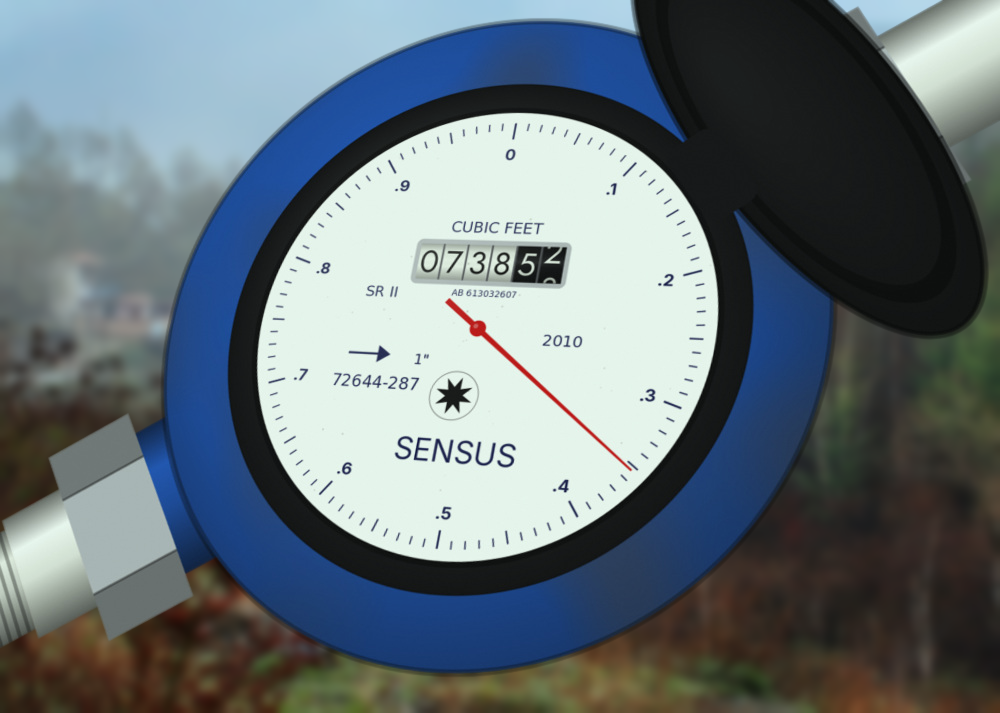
value=73852.35 unit=ft³
